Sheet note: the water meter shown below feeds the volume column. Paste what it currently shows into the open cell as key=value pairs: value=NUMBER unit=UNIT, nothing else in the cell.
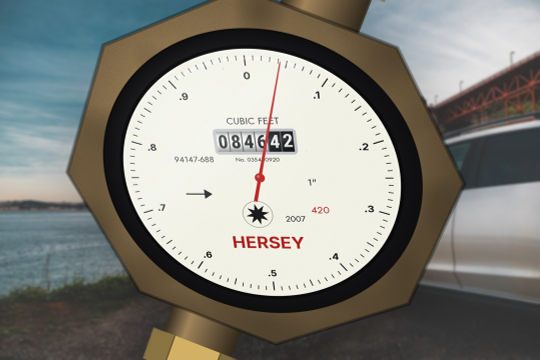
value=84642.04 unit=ft³
